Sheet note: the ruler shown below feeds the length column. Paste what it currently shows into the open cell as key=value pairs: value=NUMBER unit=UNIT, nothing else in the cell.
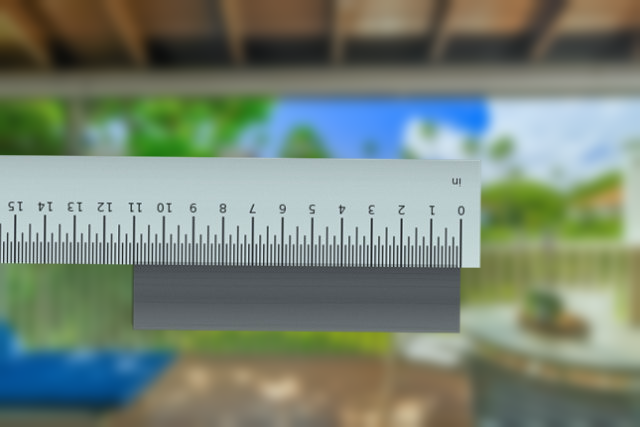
value=11 unit=in
